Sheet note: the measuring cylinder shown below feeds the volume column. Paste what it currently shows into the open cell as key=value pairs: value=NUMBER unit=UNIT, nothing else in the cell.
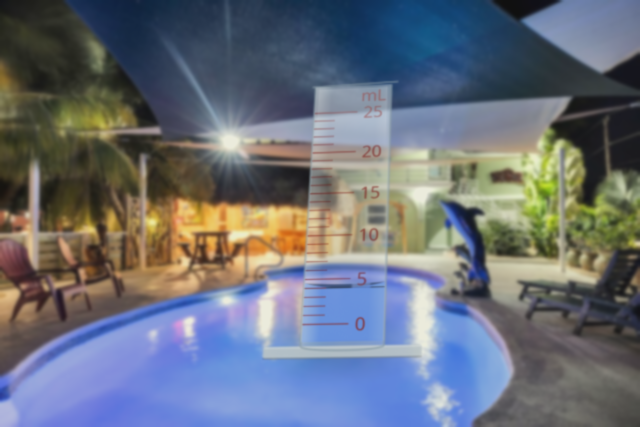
value=4 unit=mL
